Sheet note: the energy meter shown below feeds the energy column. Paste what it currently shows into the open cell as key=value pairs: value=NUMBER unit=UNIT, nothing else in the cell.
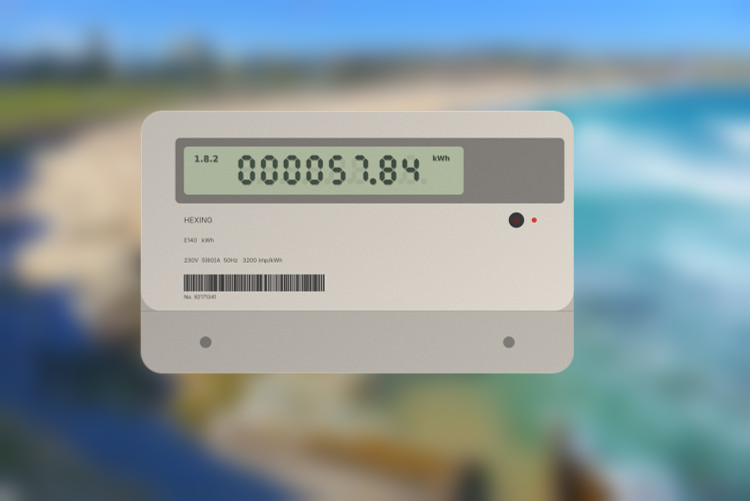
value=57.84 unit=kWh
